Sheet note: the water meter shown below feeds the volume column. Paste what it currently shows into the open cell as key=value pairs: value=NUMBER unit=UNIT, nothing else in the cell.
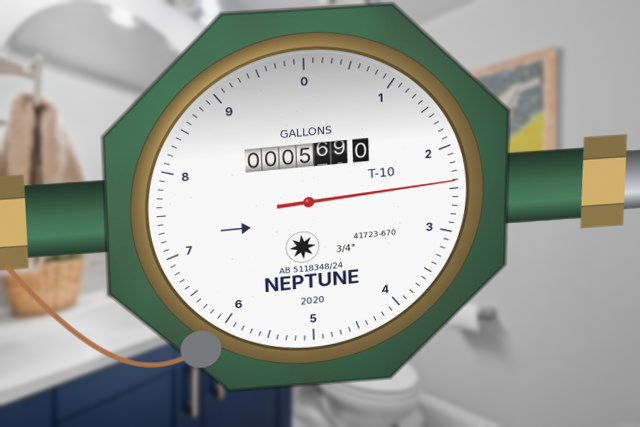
value=5692.4 unit=gal
